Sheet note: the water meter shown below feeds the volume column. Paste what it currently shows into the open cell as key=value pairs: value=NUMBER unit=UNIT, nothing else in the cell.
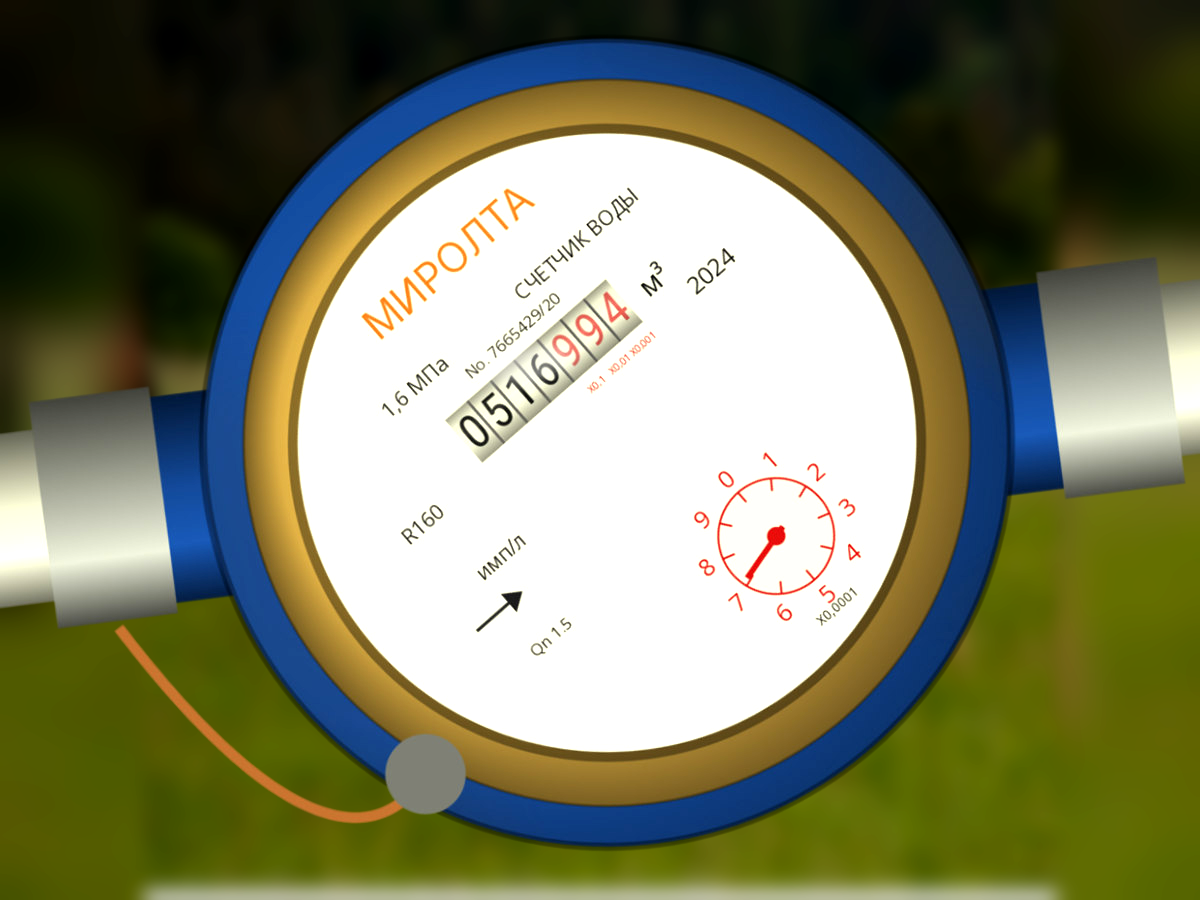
value=516.9947 unit=m³
